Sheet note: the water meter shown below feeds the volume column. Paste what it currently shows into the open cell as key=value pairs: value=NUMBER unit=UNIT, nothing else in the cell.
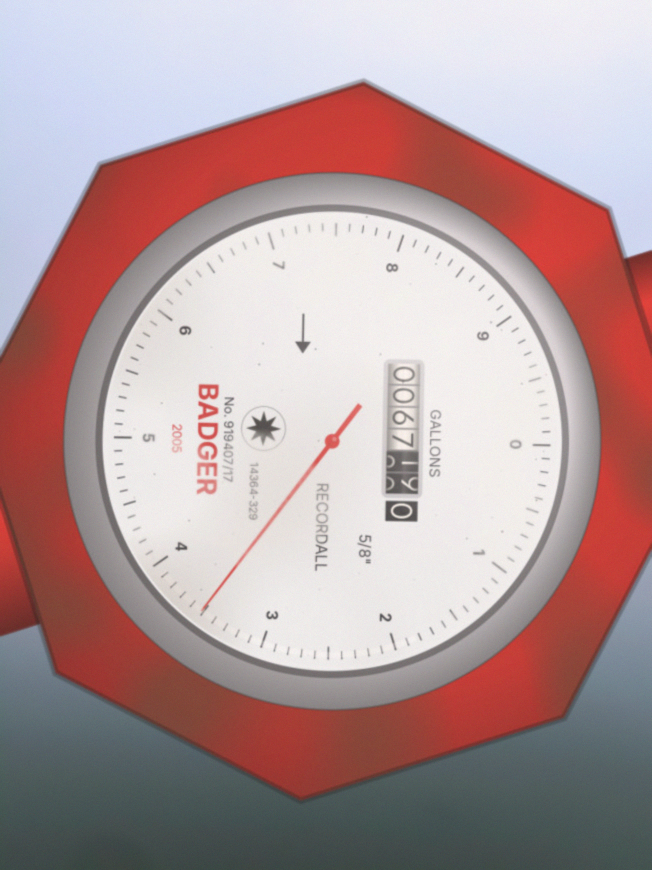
value=67193.5 unit=gal
